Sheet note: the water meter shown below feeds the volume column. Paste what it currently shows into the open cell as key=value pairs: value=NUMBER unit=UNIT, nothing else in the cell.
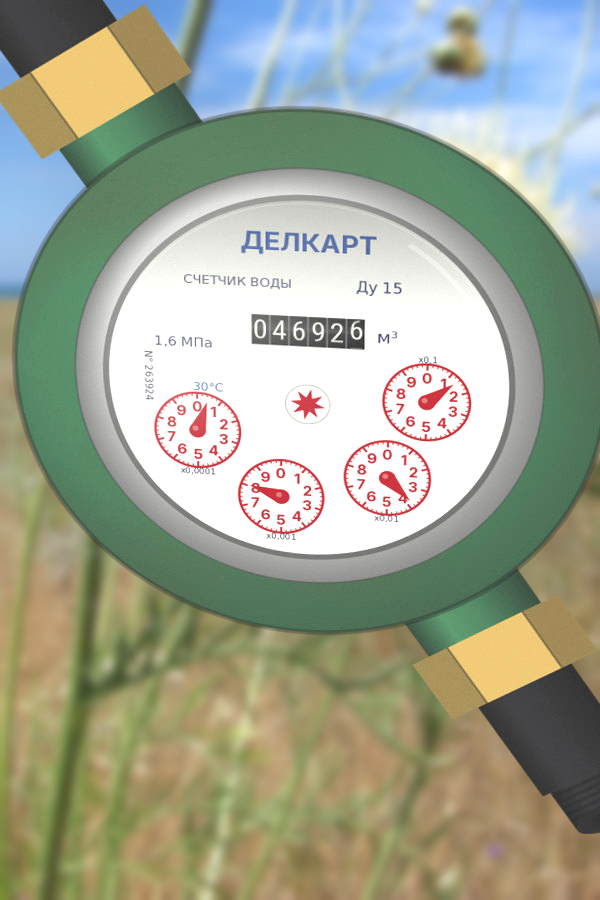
value=46926.1380 unit=m³
